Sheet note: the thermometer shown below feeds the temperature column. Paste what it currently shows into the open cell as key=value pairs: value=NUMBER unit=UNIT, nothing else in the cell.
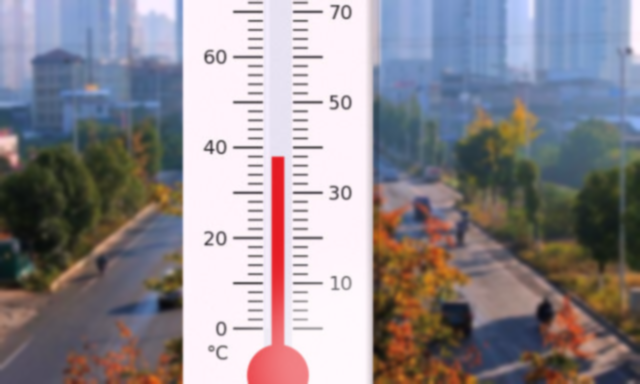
value=38 unit=°C
